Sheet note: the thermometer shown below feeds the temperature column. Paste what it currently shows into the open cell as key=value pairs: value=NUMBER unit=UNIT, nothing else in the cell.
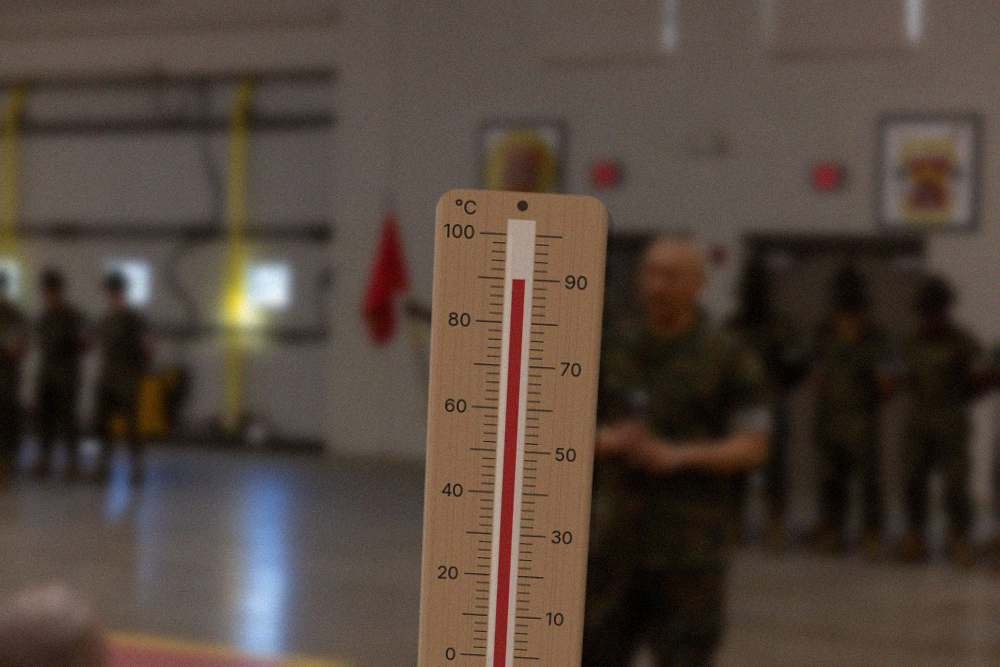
value=90 unit=°C
